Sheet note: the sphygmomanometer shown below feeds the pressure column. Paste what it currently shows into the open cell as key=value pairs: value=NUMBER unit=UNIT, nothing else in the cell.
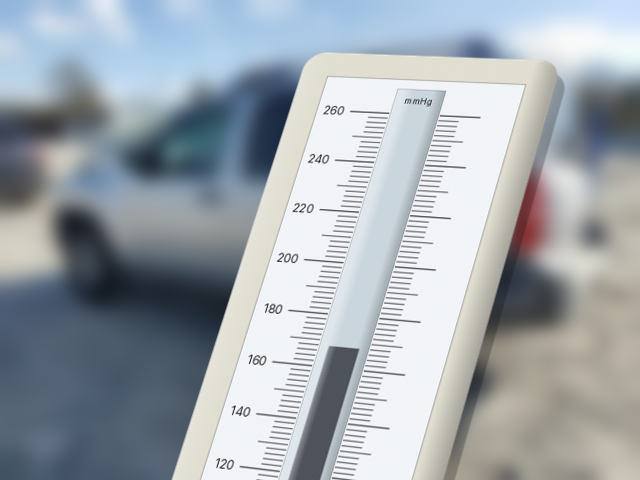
value=168 unit=mmHg
